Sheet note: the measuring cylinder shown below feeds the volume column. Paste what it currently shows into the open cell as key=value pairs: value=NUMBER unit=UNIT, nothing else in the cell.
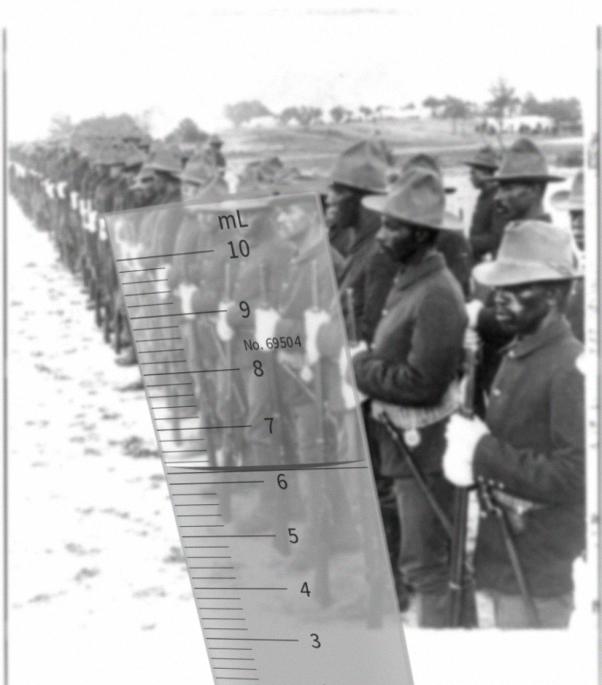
value=6.2 unit=mL
